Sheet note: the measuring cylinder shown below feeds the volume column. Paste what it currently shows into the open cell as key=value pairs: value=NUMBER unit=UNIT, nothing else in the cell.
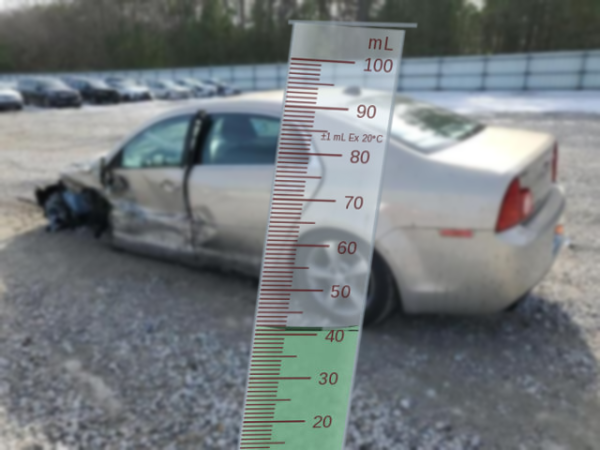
value=41 unit=mL
